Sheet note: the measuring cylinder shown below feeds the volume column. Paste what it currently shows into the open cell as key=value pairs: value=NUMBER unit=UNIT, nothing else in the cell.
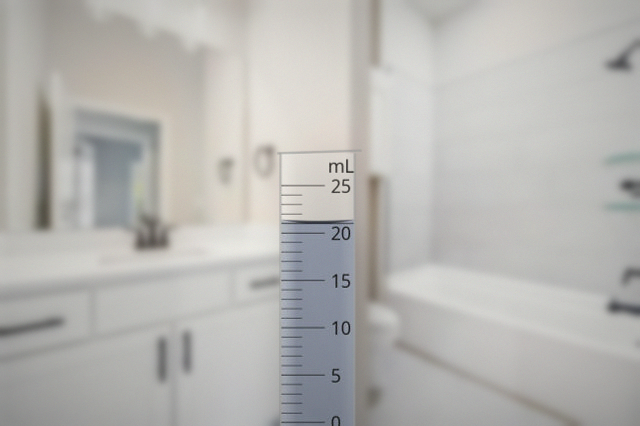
value=21 unit=mL
